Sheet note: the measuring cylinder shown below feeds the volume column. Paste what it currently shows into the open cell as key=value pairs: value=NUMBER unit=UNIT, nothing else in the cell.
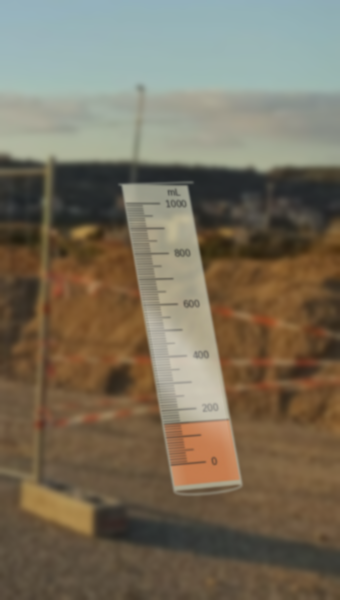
value=150 unit=mL
